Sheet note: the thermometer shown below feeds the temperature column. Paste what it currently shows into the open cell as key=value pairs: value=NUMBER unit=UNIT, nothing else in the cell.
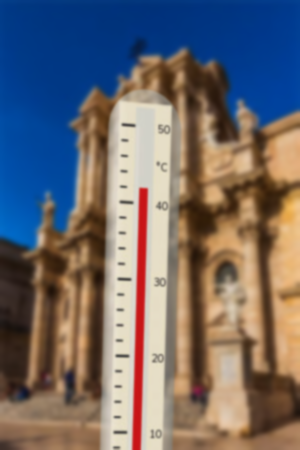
value=42 unit=°C
